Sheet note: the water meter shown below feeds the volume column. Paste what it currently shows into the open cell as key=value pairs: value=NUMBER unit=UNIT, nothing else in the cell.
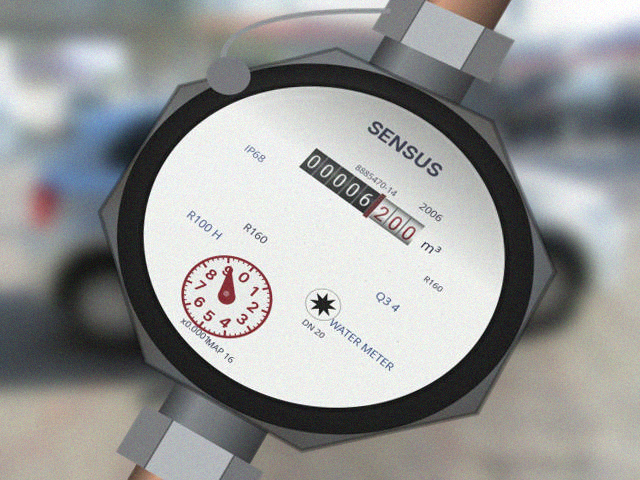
value=6.1999 unit=m³
